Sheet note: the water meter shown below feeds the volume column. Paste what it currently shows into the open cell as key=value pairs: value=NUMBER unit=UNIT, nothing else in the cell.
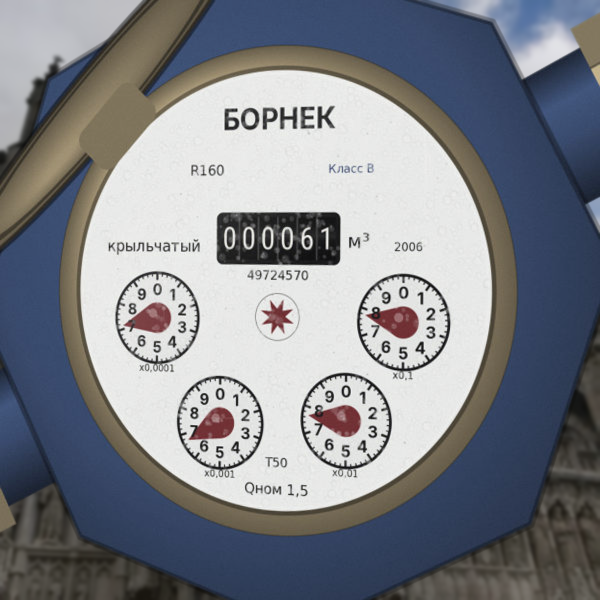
value=61.7767 unit=m³
